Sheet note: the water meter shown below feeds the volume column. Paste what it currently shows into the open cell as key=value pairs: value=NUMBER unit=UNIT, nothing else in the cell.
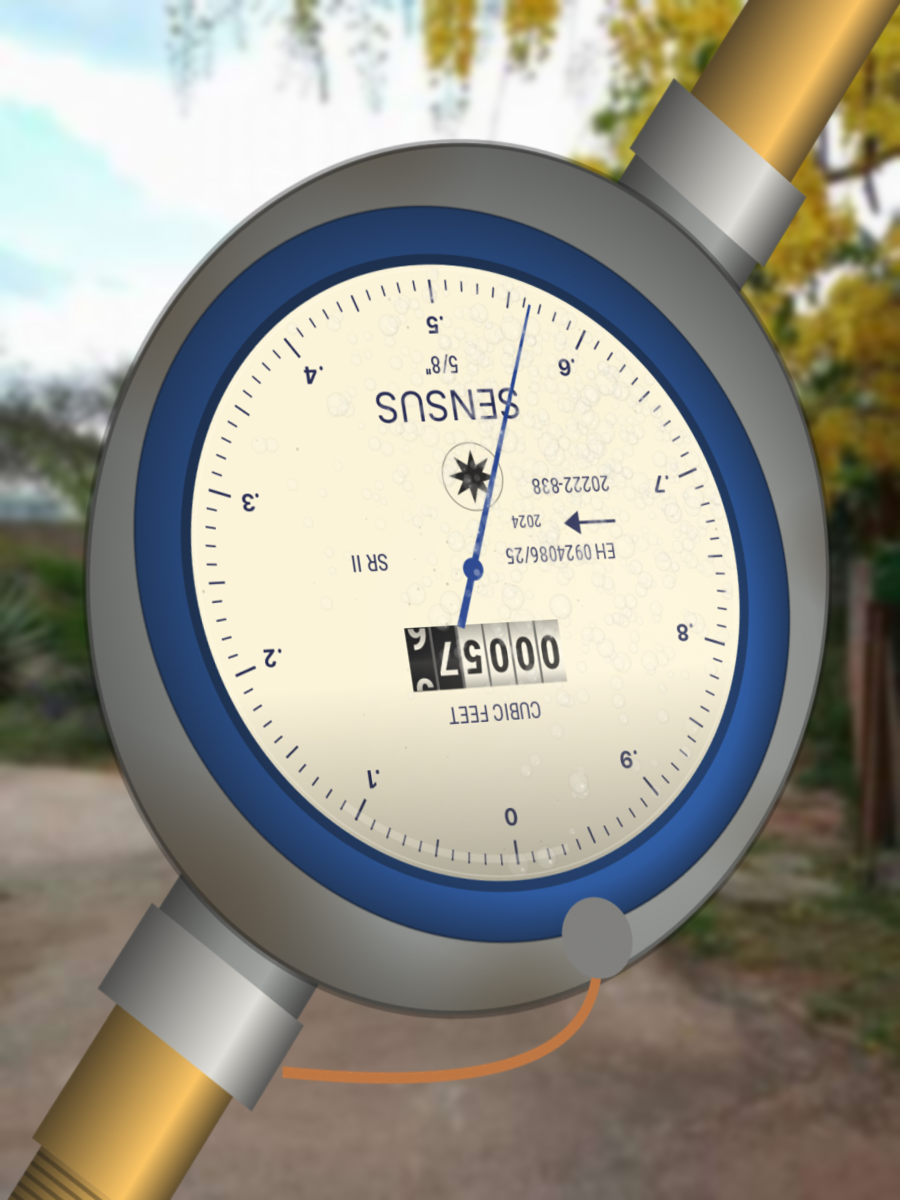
value=575.56 unit=ft³
